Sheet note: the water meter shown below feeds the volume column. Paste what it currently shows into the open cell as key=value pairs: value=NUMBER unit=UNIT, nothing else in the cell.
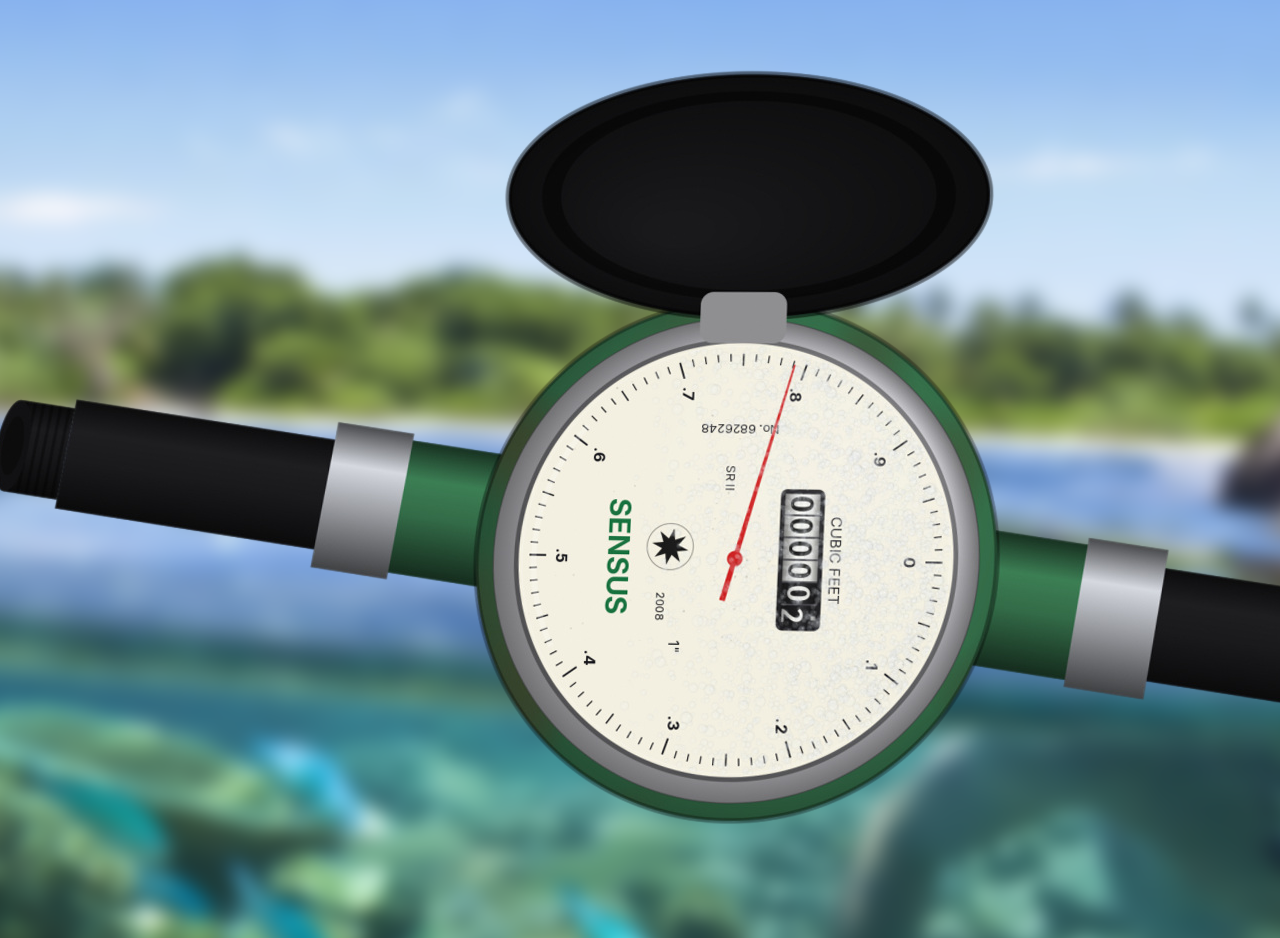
value=1.79 unit=ft³
